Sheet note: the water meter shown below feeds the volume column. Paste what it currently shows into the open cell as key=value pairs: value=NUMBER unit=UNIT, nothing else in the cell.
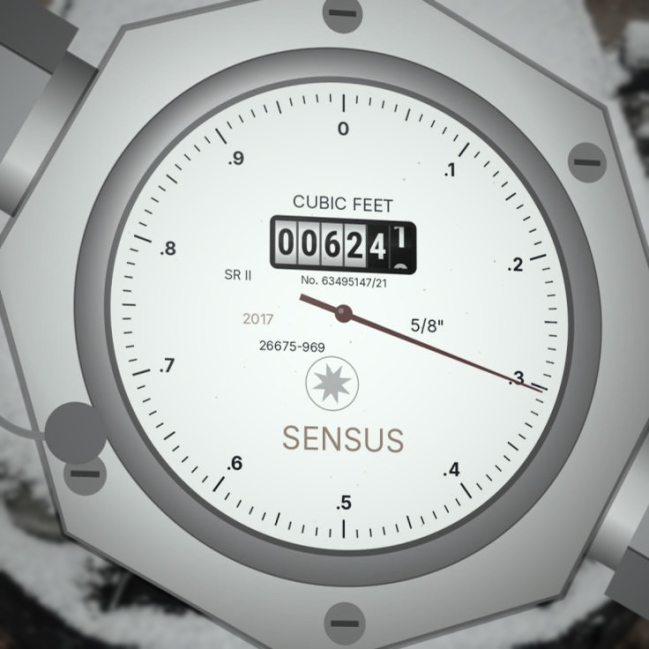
value=6241.30 unit=ft³
